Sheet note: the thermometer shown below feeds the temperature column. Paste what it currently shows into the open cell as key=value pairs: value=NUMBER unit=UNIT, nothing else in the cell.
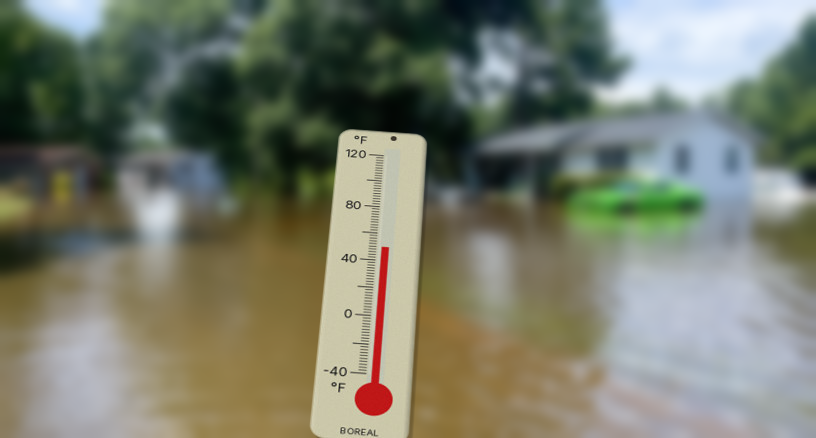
value=50 unit=°F
